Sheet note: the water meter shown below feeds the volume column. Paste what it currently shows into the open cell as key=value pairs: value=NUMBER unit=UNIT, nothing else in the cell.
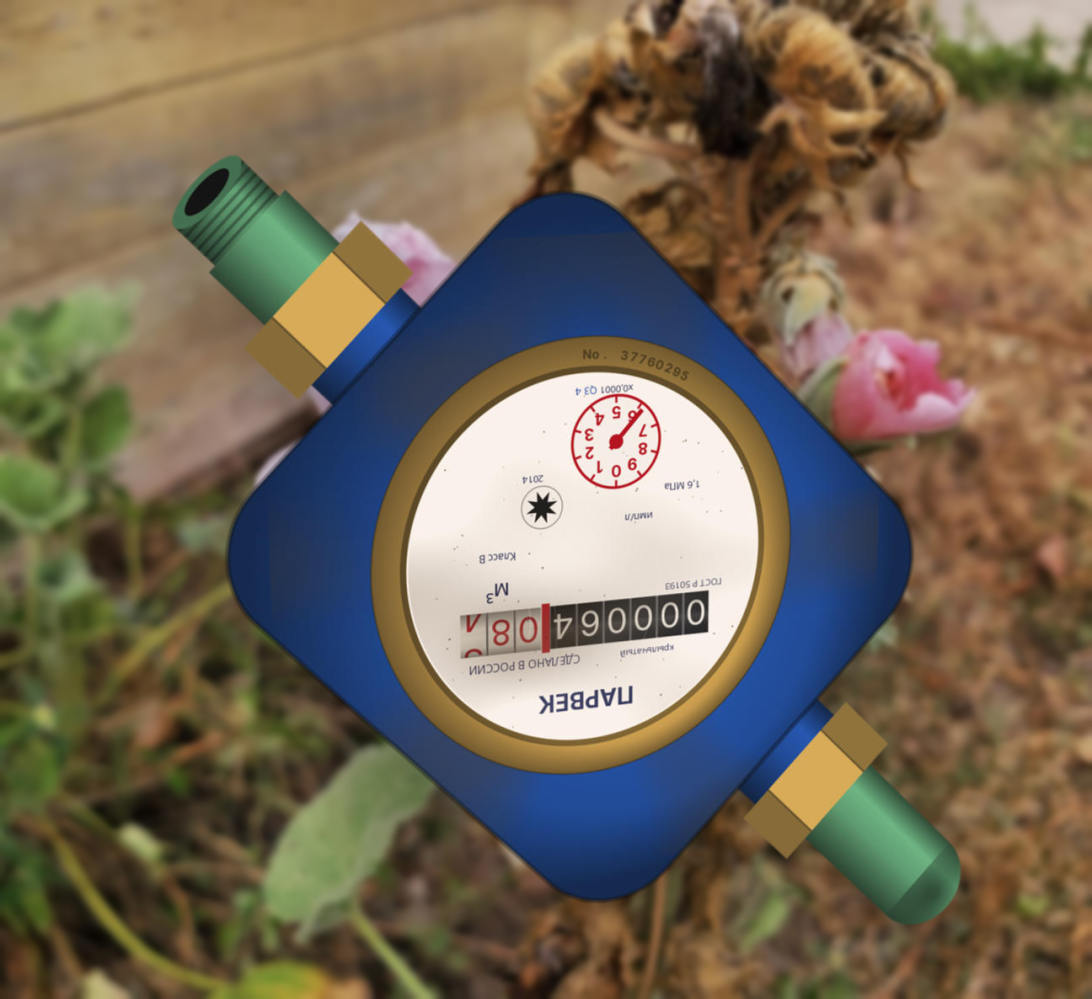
value=64.0836 unit=m³
